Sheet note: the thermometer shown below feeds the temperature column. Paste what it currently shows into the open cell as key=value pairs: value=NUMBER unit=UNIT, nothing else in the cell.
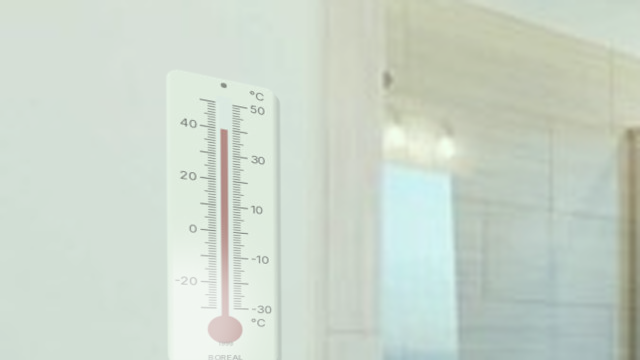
value=40 unit=°C
